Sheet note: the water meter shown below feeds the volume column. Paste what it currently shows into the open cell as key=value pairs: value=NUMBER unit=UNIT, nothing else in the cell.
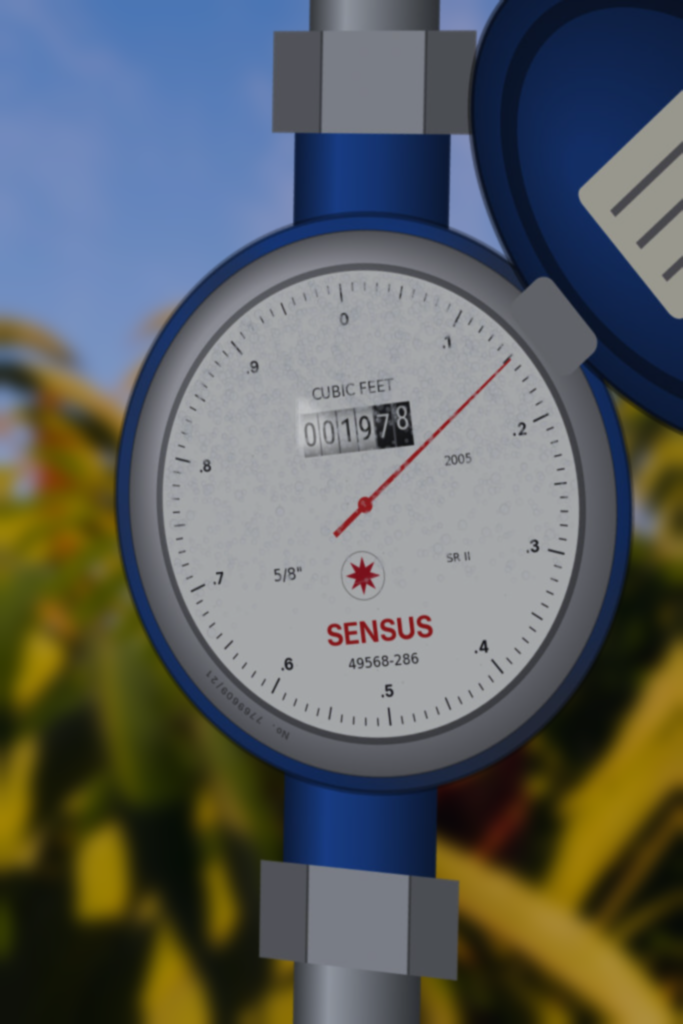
value=1978.15 unit=ft³
